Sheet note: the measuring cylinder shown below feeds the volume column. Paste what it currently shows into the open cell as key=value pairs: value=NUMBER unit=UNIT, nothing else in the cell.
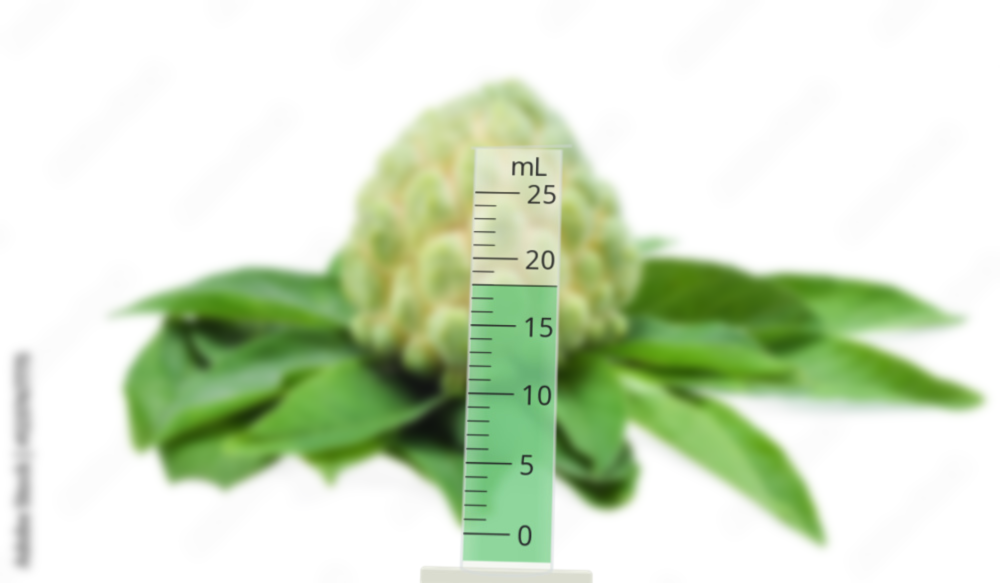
value=18 unit=mL
